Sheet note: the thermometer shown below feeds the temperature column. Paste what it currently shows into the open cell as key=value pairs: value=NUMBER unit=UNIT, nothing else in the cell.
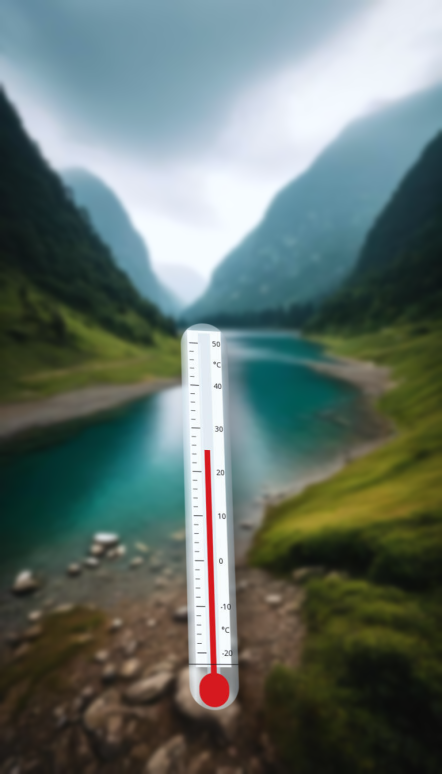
value=25 unit=°C
